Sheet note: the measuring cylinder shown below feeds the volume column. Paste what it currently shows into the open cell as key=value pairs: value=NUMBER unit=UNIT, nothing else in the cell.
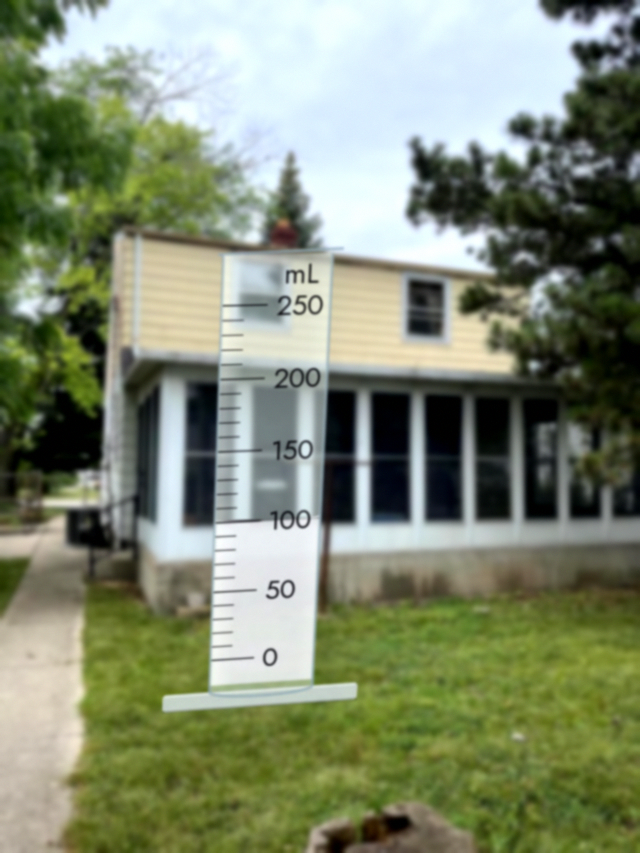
value=100 unit=mL
